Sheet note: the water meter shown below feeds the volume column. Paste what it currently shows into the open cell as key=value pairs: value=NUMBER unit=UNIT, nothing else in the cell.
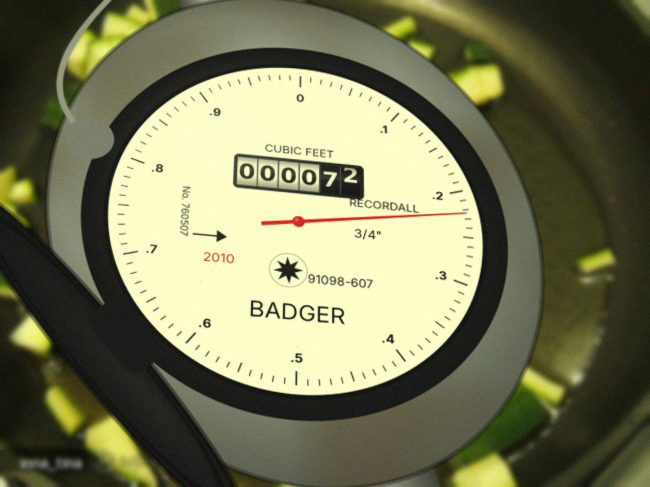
value=72.22 unit=ft³
